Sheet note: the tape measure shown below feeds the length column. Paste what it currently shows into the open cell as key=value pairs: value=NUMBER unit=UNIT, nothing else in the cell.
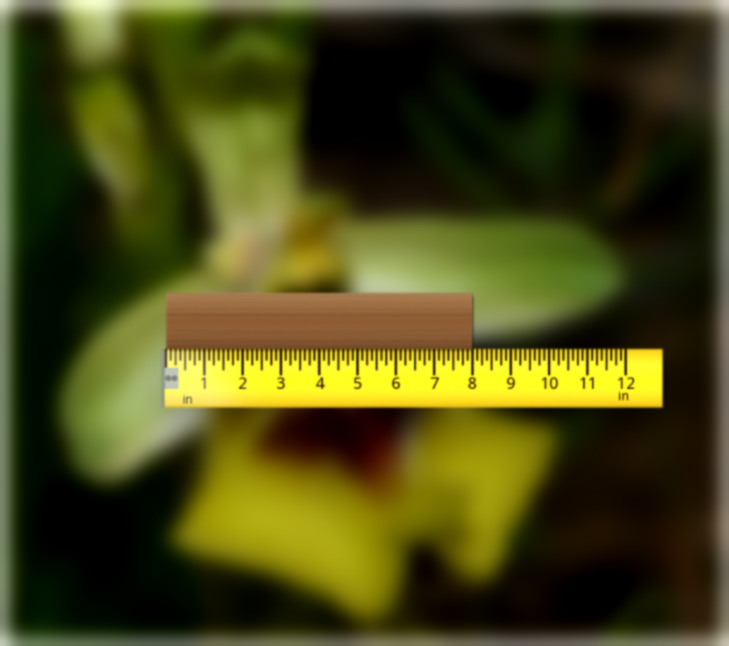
value=8 unit=in
